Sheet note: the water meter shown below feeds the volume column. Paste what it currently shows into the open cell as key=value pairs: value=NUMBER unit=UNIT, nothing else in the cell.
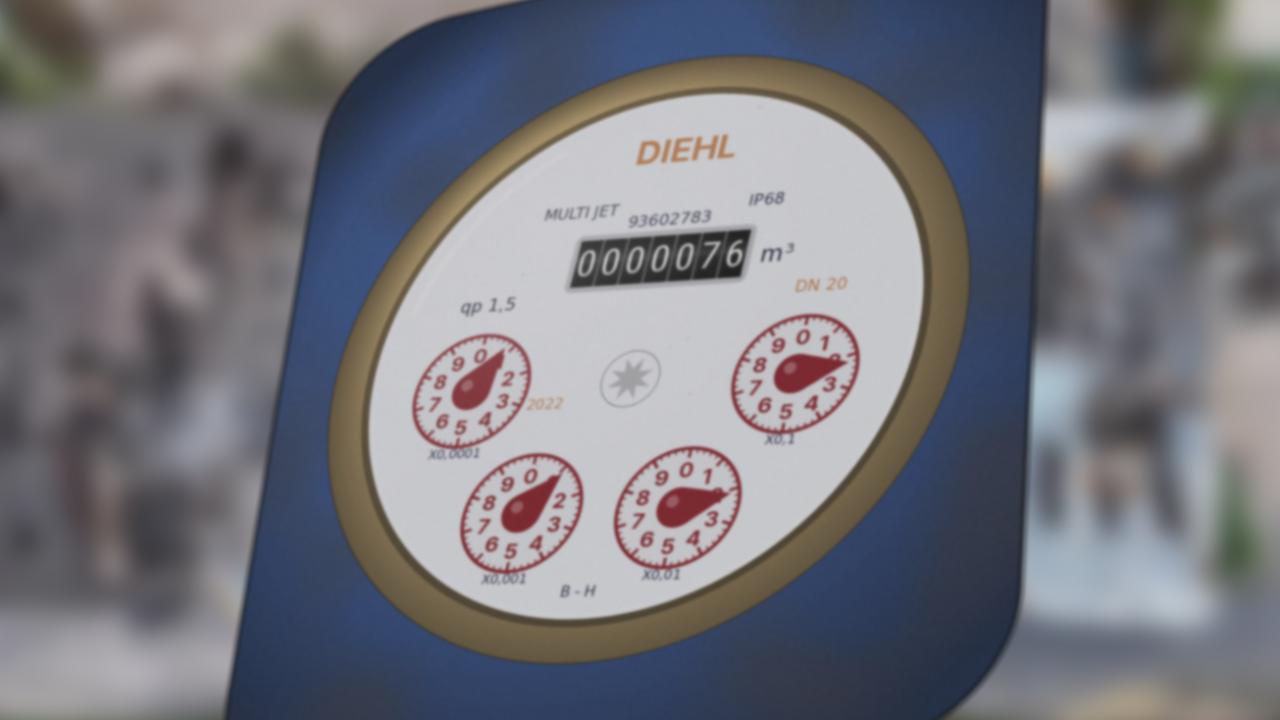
value=76.2210 unit=m³
